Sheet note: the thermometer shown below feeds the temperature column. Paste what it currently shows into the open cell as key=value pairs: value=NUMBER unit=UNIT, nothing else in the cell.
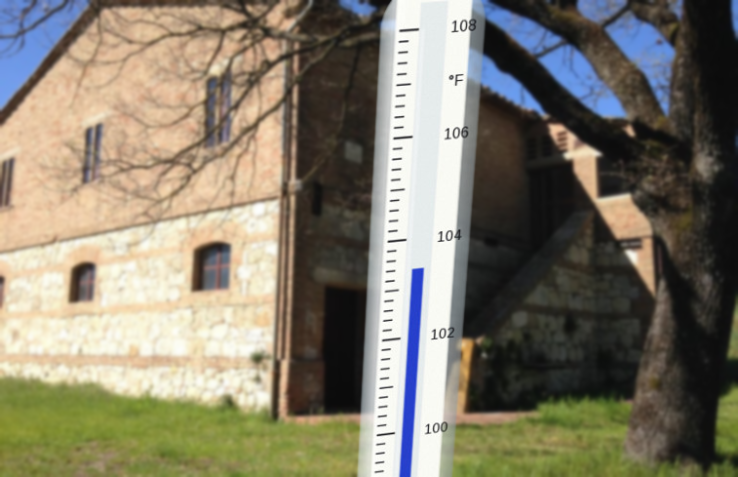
value=103.4 unit=°F
